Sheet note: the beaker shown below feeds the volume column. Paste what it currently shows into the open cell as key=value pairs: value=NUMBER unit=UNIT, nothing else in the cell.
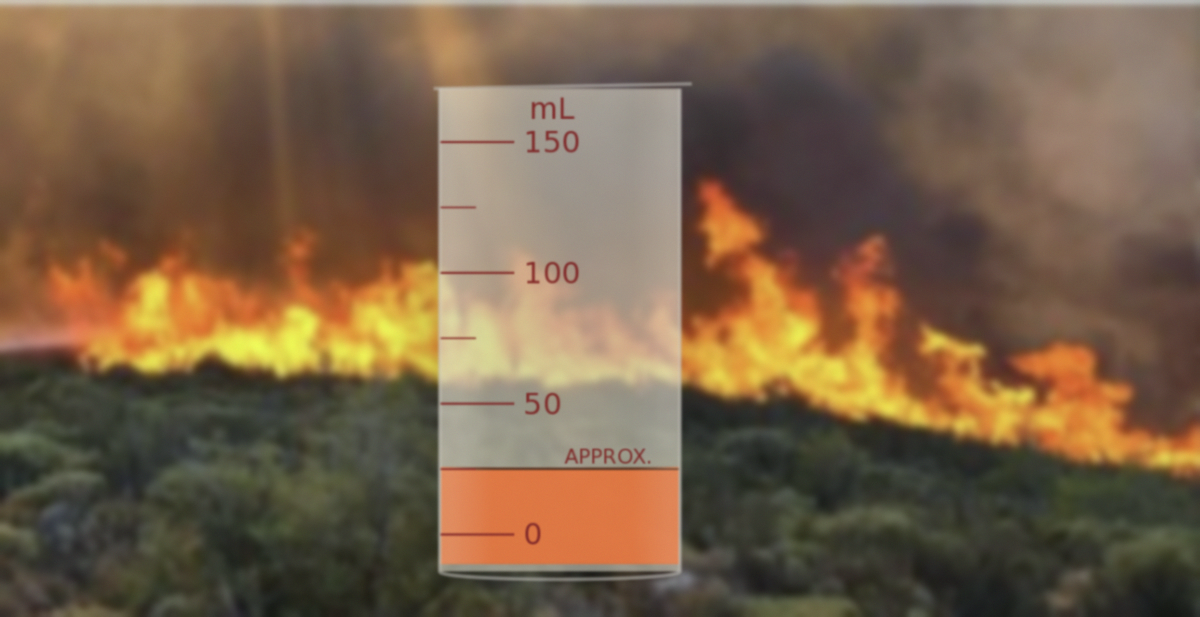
value=25 unit=mL
